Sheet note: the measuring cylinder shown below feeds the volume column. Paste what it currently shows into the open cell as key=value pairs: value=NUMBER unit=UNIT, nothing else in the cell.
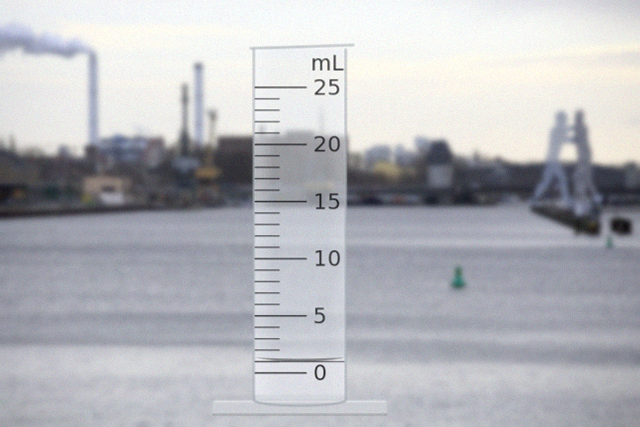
value=1 unit=mL
